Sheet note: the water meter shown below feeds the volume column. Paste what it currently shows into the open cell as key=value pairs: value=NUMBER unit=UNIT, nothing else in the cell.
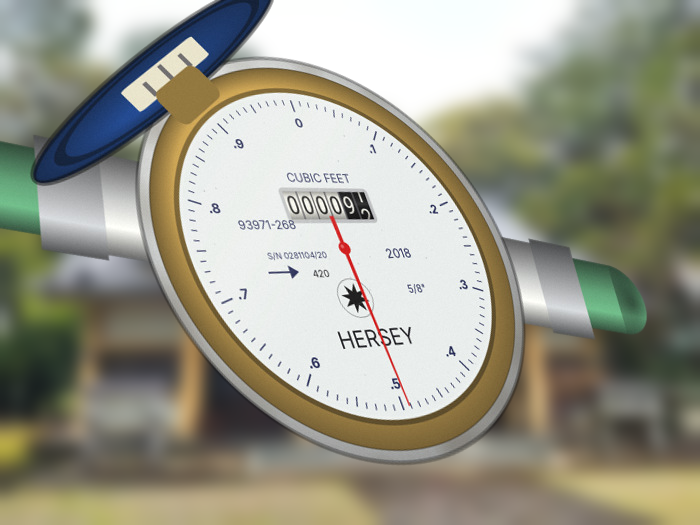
value=91.49 unit=ft³
